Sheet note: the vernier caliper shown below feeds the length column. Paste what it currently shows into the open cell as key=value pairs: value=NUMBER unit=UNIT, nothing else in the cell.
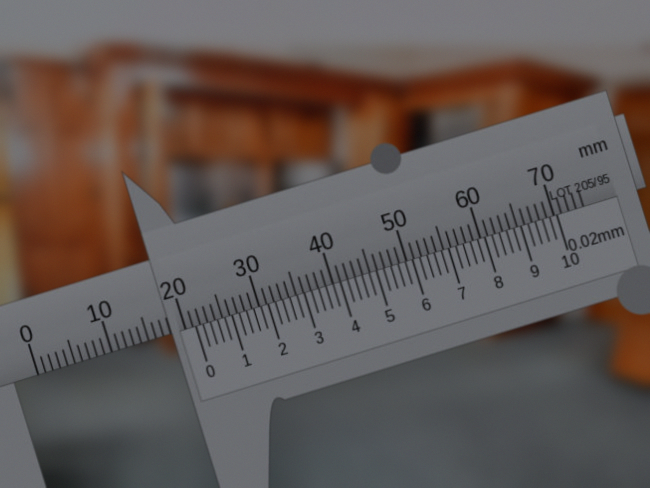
value=21.4 unit=mm
